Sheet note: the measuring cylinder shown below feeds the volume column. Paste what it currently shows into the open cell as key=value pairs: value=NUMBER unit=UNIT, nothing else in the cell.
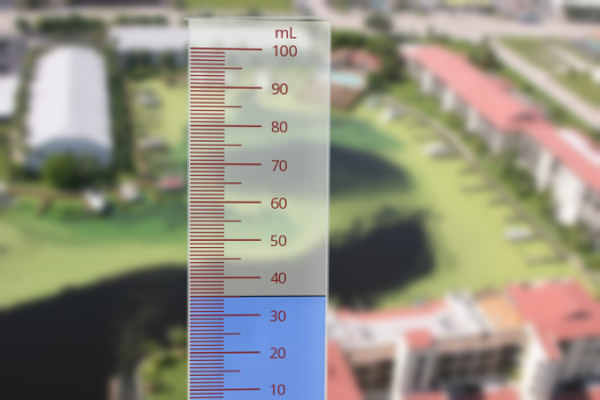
value=35 unit=mL
